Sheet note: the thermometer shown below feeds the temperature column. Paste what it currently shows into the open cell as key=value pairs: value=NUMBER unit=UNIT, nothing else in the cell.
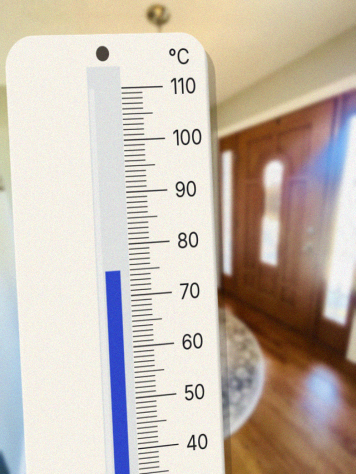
value=75 unit=°C
